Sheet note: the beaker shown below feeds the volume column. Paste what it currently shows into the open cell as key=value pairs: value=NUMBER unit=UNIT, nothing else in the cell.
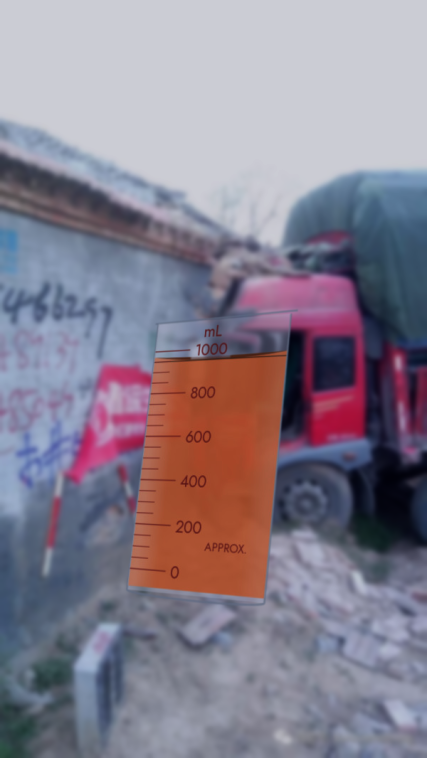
value=950 unit=mL
